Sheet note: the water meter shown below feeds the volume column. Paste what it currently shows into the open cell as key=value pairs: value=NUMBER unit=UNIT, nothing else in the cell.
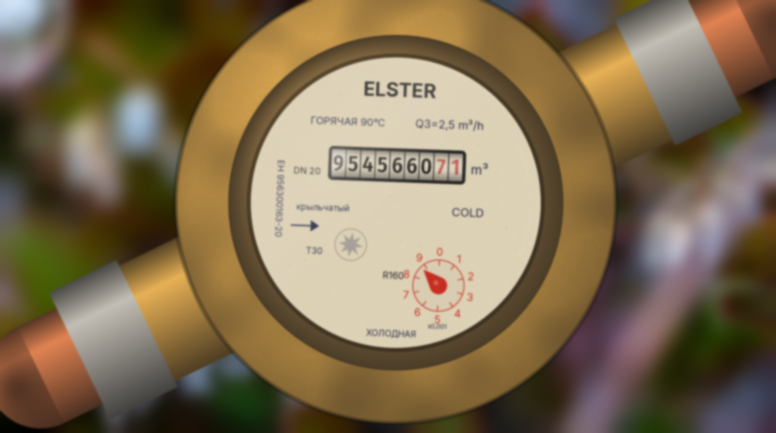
value=9545660.718 unit=m³
